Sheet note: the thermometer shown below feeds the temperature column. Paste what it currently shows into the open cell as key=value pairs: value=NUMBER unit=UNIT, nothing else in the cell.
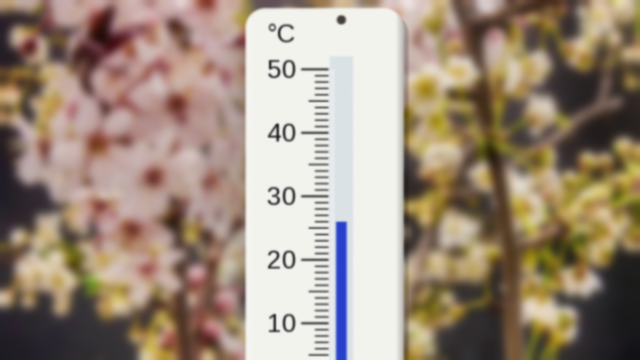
value=26 unit=°C
